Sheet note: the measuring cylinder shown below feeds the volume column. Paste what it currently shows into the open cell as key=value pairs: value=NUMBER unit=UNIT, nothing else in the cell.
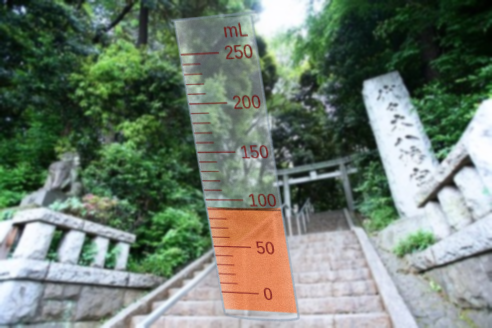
value=90 unit=mL
